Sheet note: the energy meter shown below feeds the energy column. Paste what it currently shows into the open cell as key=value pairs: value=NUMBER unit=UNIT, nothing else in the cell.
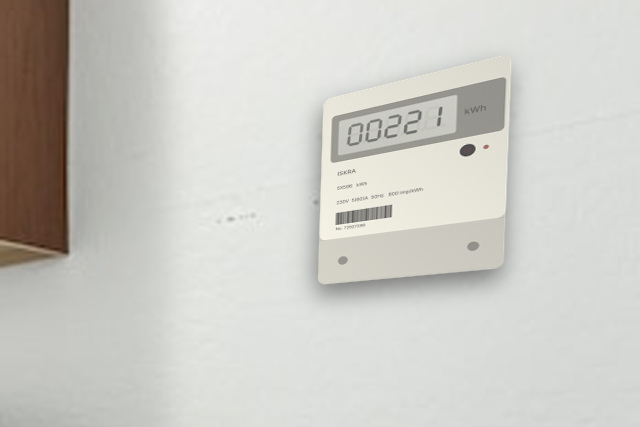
value=221 unit=kWh
